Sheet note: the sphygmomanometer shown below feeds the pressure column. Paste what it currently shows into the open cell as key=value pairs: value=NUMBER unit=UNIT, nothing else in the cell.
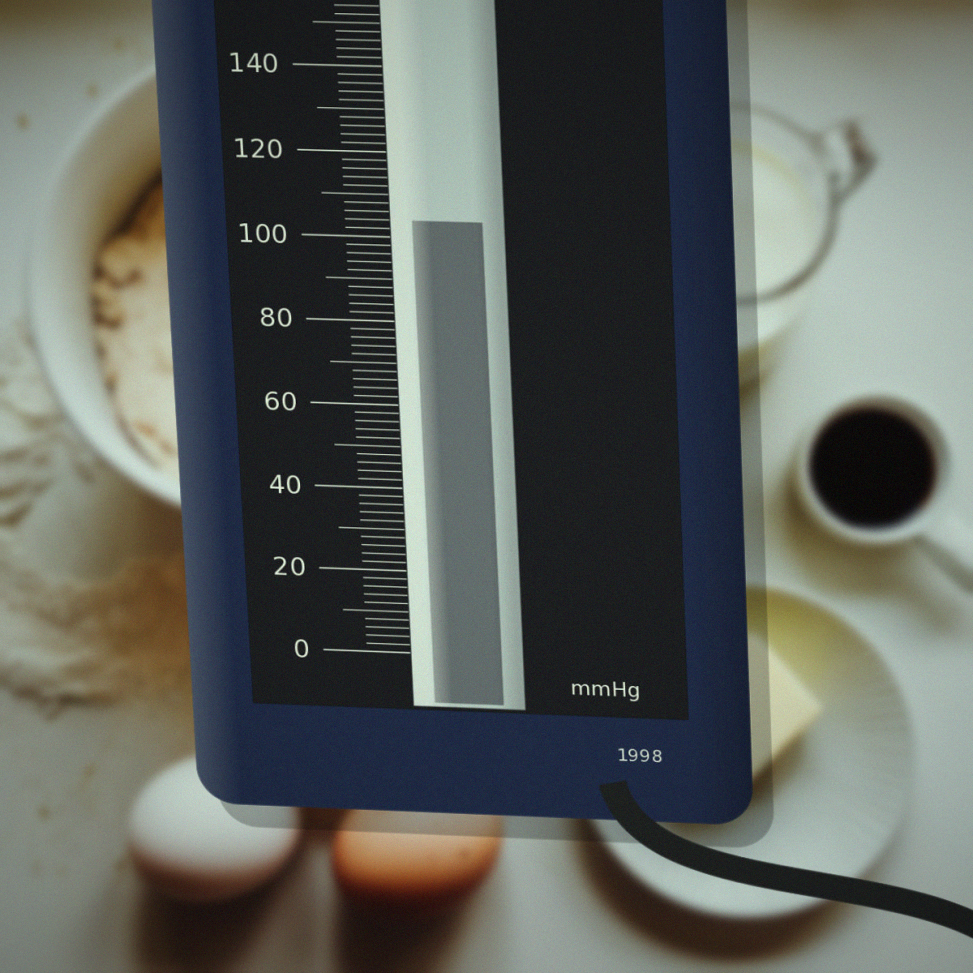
value=104 unit=mmHg
